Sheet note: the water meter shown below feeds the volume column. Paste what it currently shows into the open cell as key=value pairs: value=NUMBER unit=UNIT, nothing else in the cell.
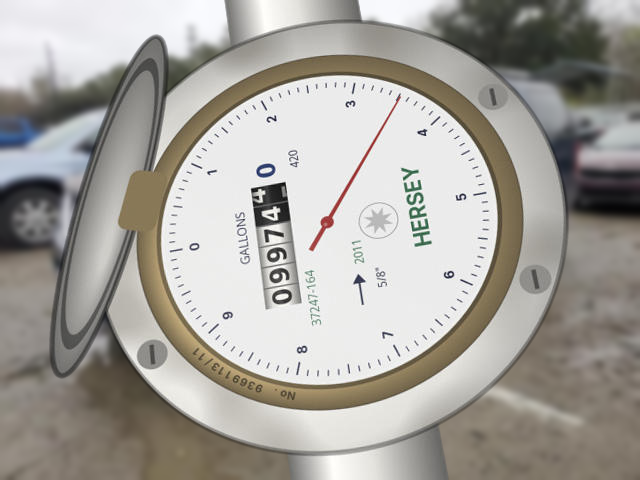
value=997443.5 unit=gal
